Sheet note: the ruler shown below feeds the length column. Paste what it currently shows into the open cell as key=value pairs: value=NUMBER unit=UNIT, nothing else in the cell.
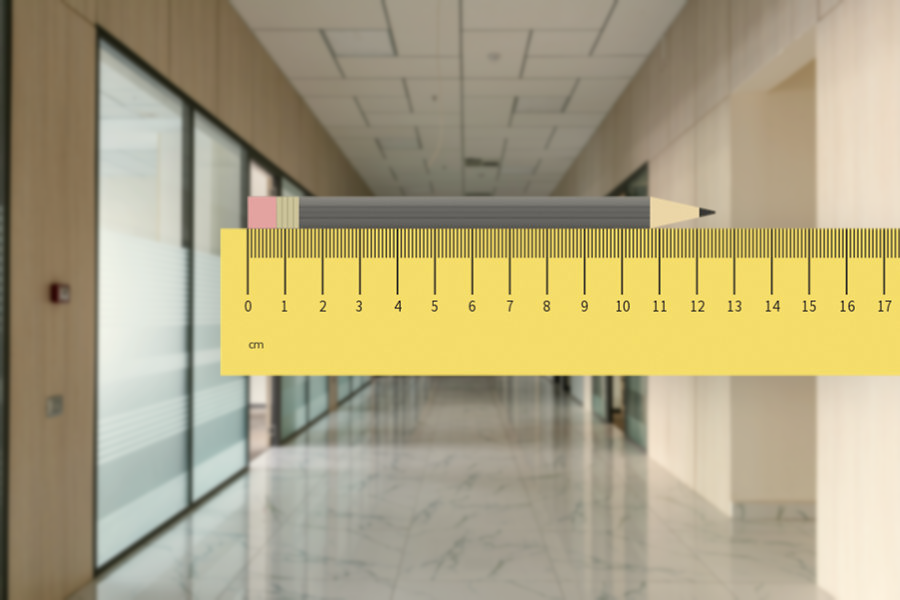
value=12.5 unit=cm
